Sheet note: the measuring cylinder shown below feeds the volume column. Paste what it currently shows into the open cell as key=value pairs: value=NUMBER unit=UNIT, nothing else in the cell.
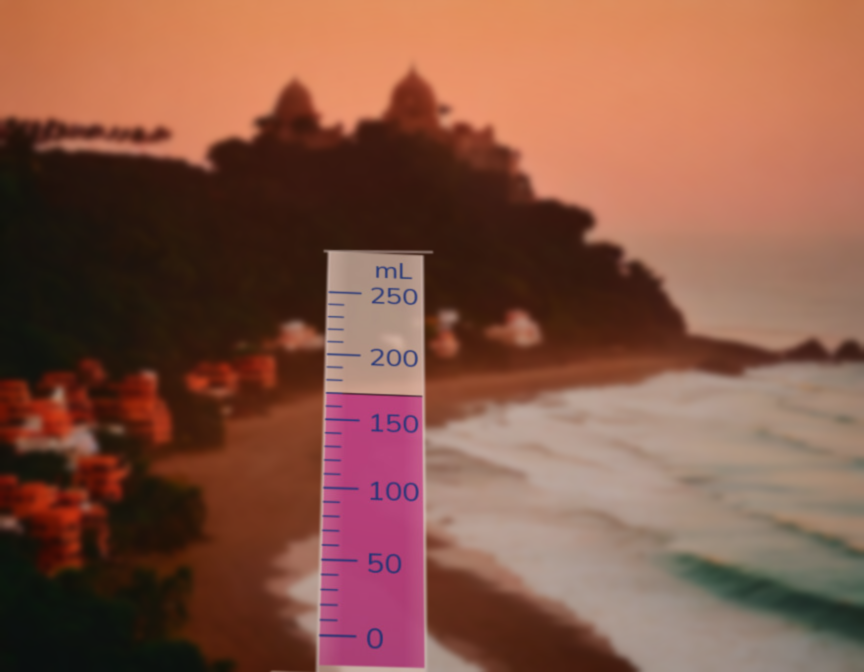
value=170 unit=mL
